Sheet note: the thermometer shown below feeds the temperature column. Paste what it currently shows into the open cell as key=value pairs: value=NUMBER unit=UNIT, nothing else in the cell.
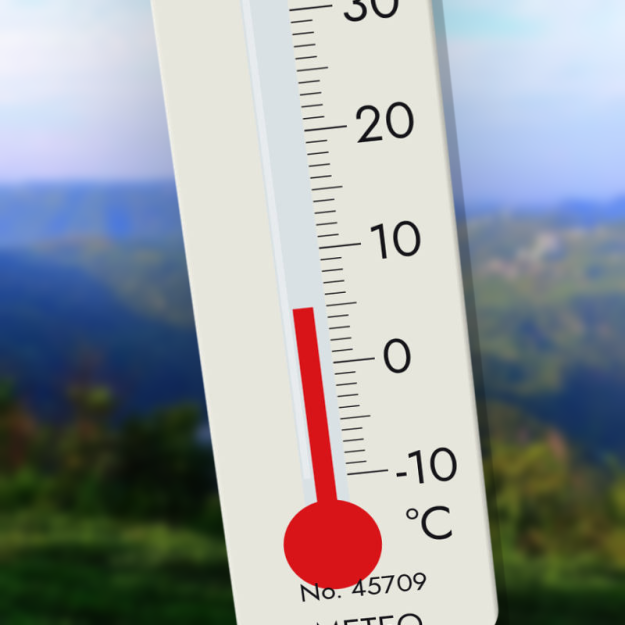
value=5 unit=°C
